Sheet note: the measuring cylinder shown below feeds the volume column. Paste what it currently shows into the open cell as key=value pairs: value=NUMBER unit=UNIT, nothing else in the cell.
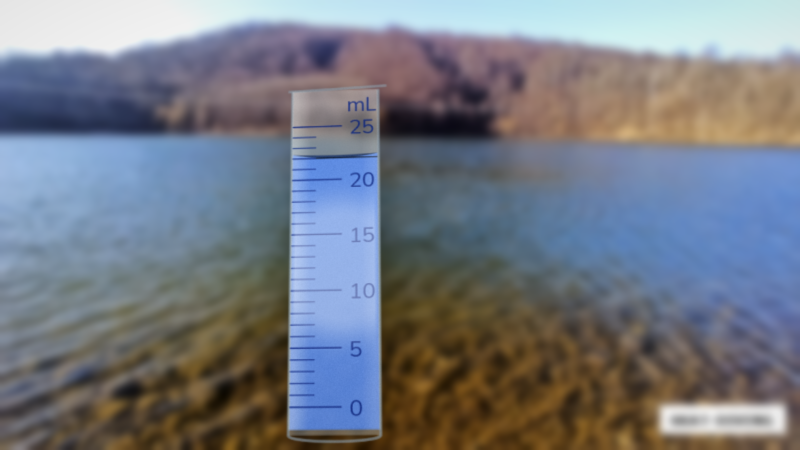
value=22 unit=mL
